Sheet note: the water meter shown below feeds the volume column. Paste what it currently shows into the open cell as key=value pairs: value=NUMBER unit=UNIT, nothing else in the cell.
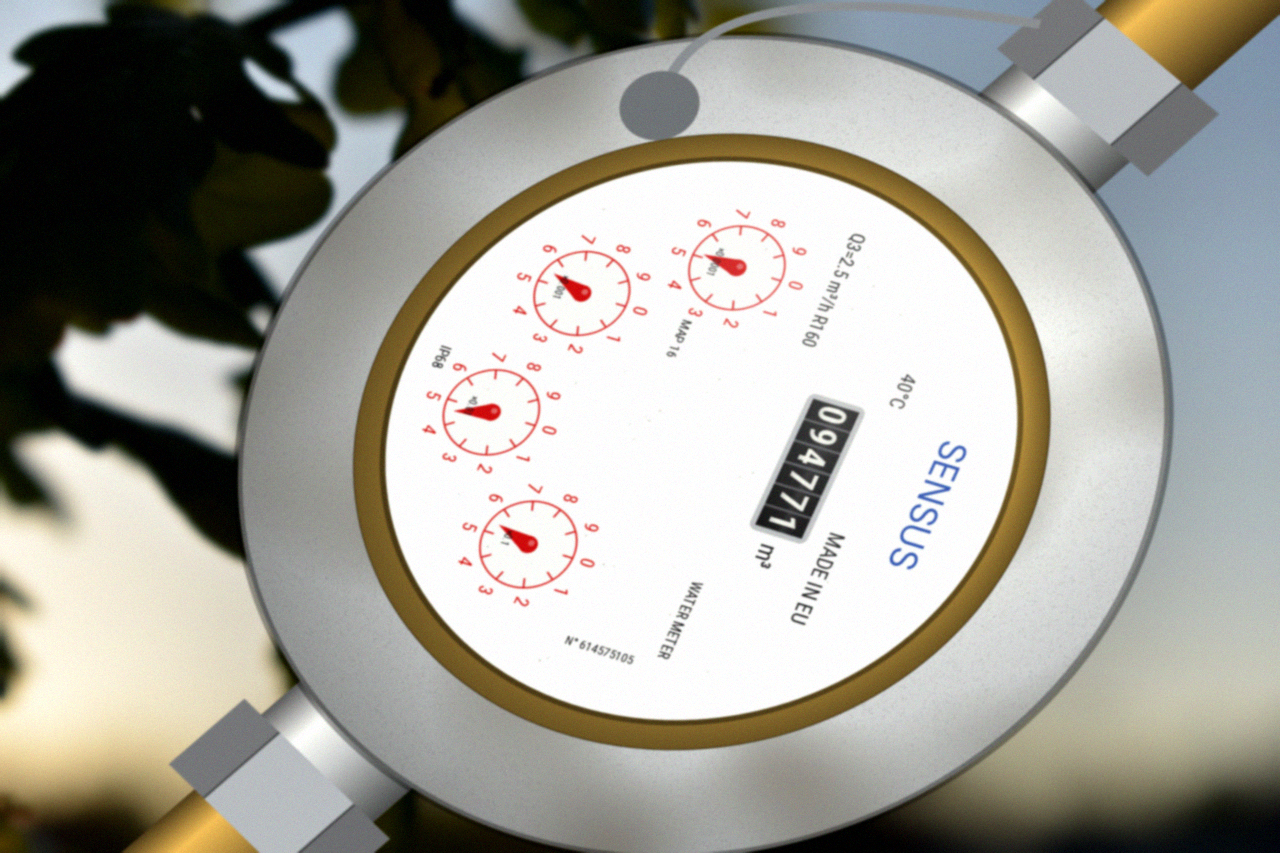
value=94771.5455 unit=m³
